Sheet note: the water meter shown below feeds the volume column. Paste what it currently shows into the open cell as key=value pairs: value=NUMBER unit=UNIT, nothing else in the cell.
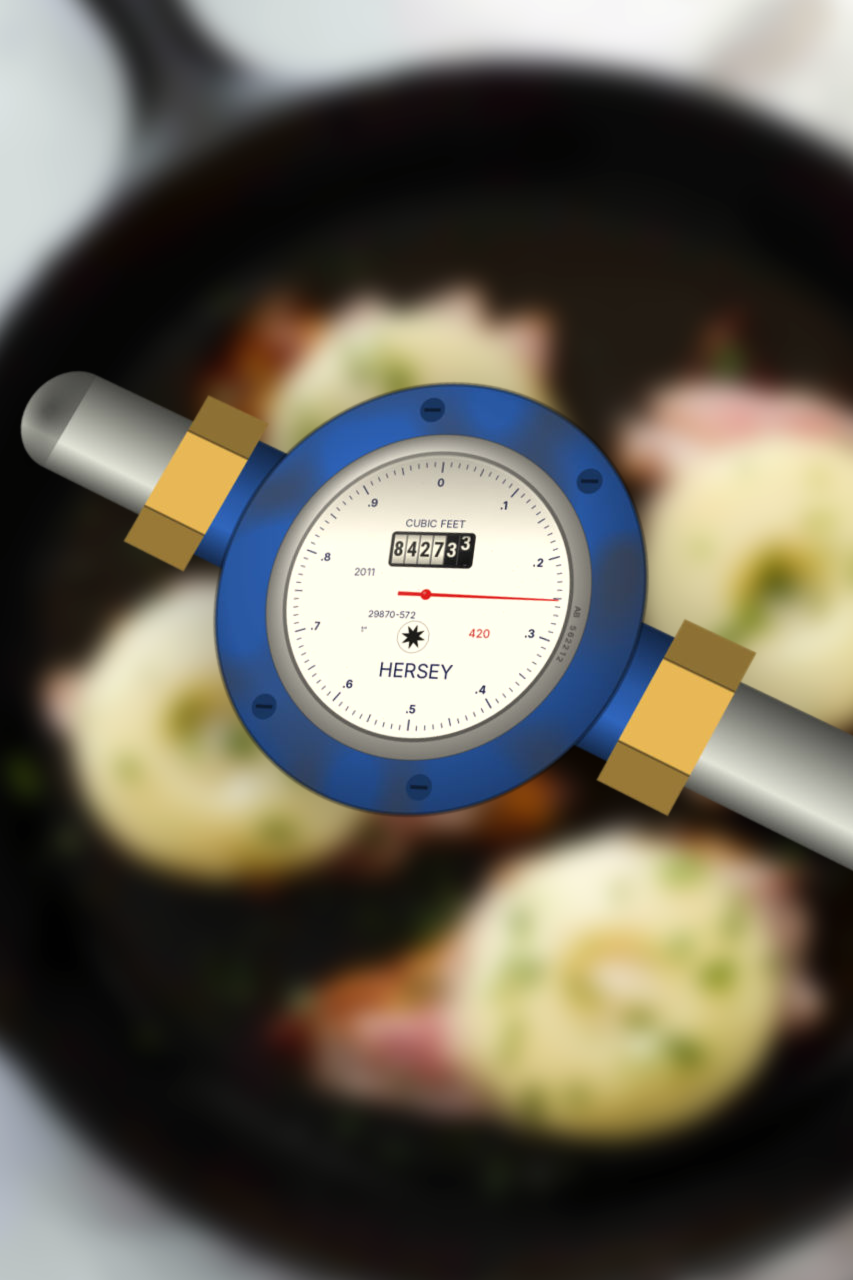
value=842733.25 unit=ft³
